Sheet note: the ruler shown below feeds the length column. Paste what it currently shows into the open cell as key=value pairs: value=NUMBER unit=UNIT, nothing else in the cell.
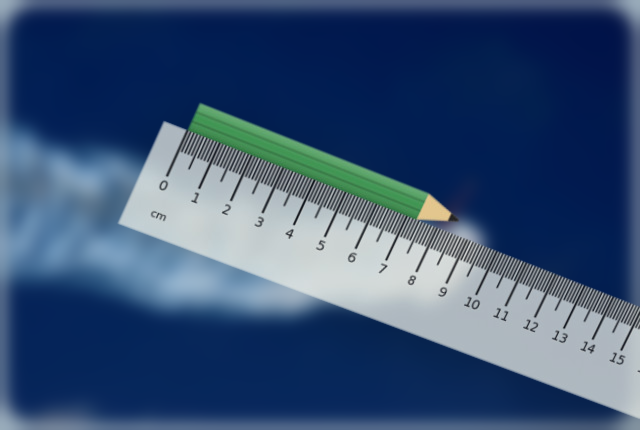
value=8.5 unit=cm
